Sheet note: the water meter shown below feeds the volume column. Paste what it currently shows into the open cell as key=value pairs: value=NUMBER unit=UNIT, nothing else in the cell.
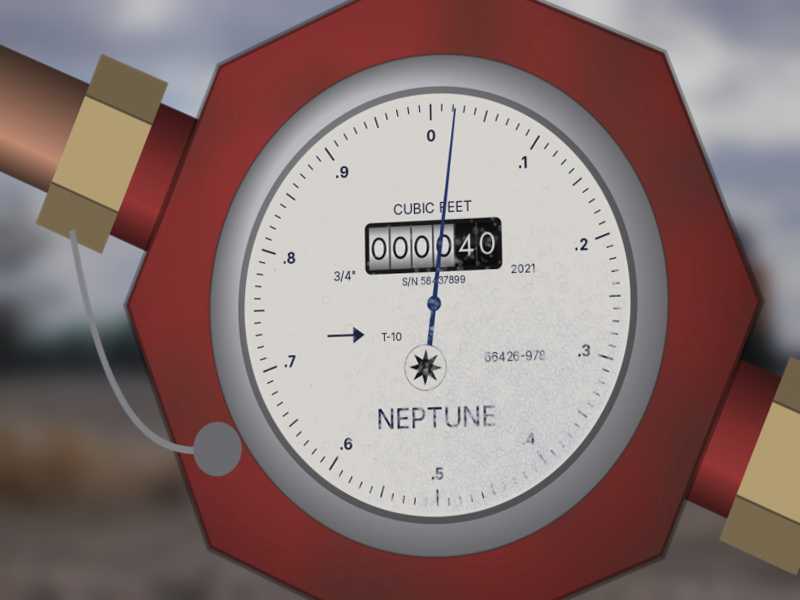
value=40.02 unit=ft³
